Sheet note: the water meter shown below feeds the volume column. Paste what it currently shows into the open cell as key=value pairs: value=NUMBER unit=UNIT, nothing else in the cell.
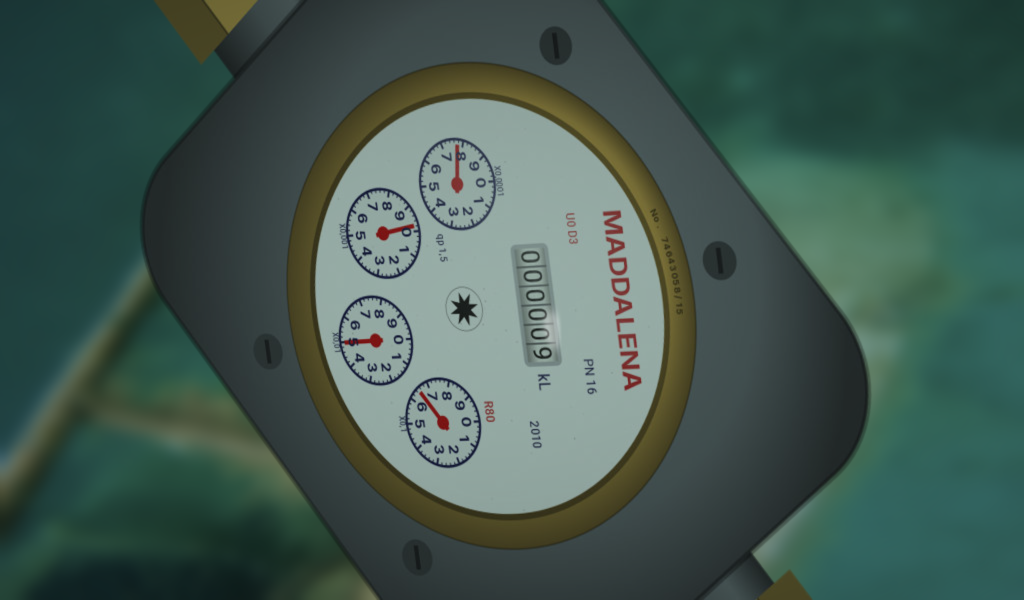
value=9.6497 unit=kL
